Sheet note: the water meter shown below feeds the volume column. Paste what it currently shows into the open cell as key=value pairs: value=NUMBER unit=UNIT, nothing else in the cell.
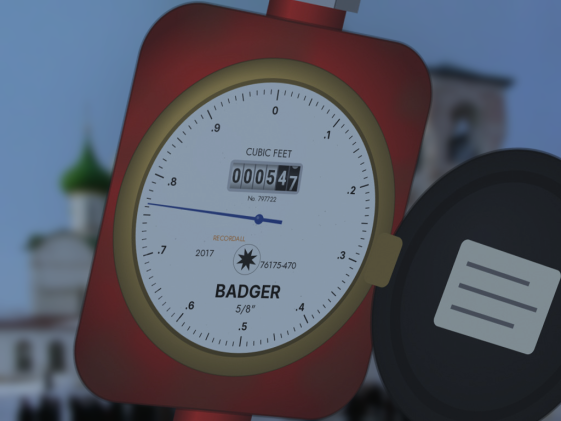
value=546.76 unit=ft³
